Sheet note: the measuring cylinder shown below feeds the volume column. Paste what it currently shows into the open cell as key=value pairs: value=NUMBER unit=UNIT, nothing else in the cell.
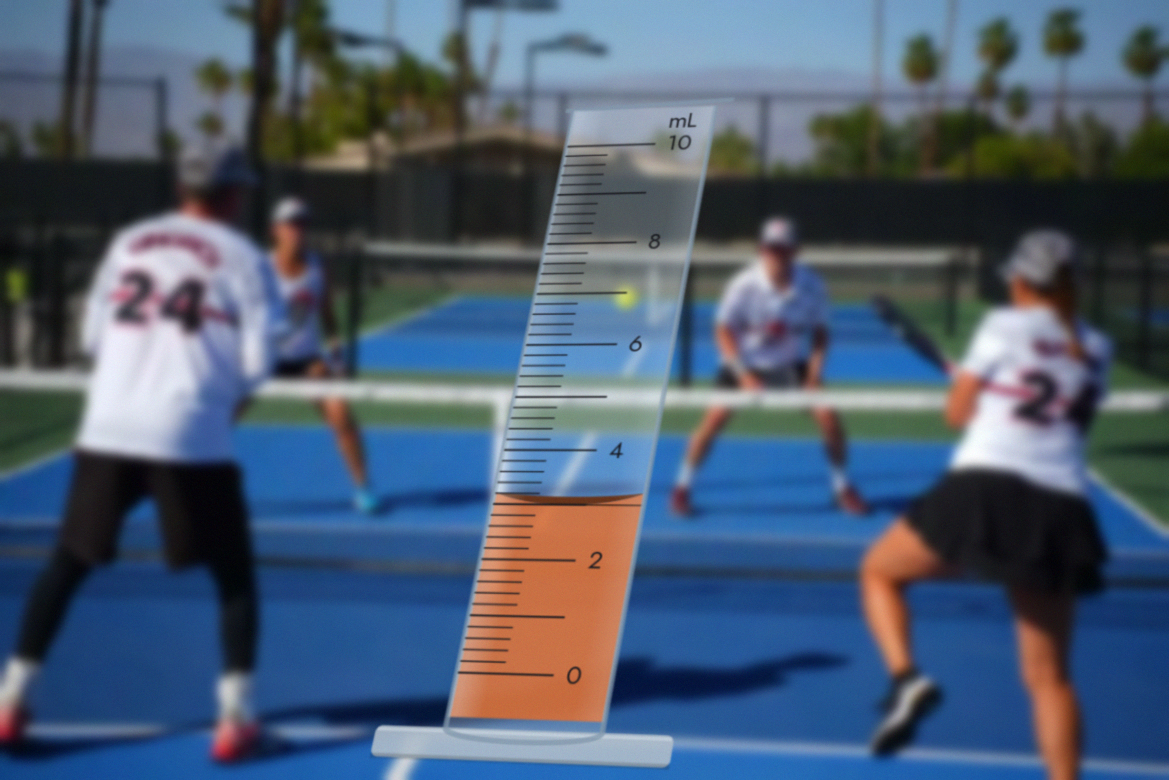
value=3 unit=mL
